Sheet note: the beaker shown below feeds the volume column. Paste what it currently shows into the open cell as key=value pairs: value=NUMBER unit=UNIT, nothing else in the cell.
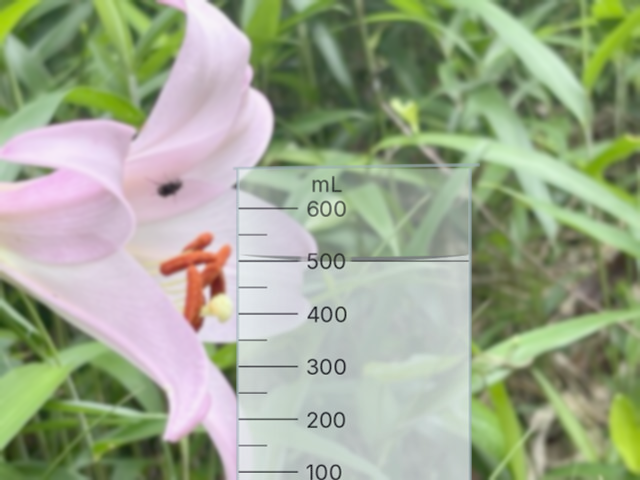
value=500 unit=mL
